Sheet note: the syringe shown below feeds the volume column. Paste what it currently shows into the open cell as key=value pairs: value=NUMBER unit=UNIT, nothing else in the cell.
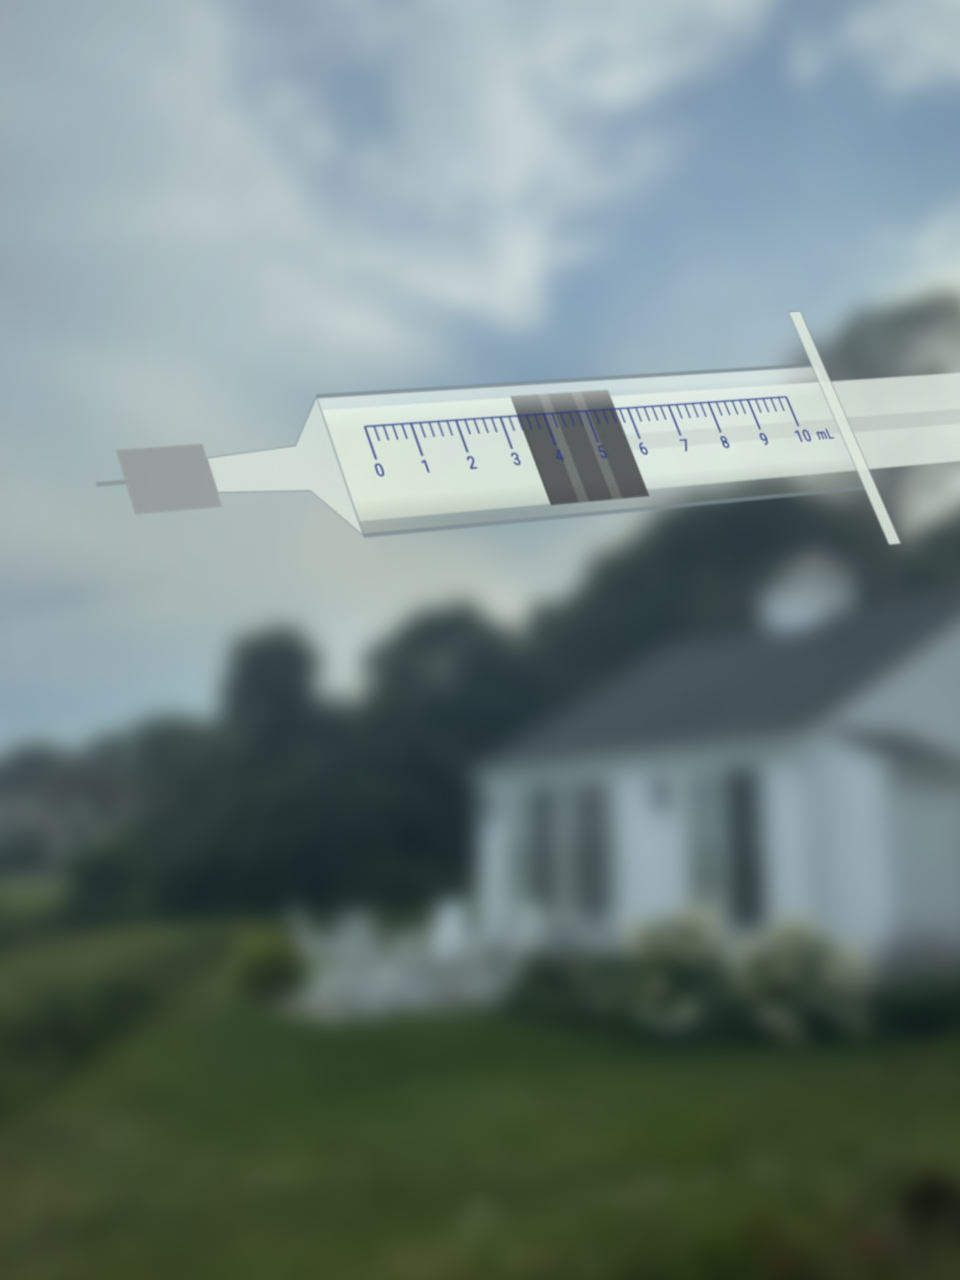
value=3.4 unit=mL
